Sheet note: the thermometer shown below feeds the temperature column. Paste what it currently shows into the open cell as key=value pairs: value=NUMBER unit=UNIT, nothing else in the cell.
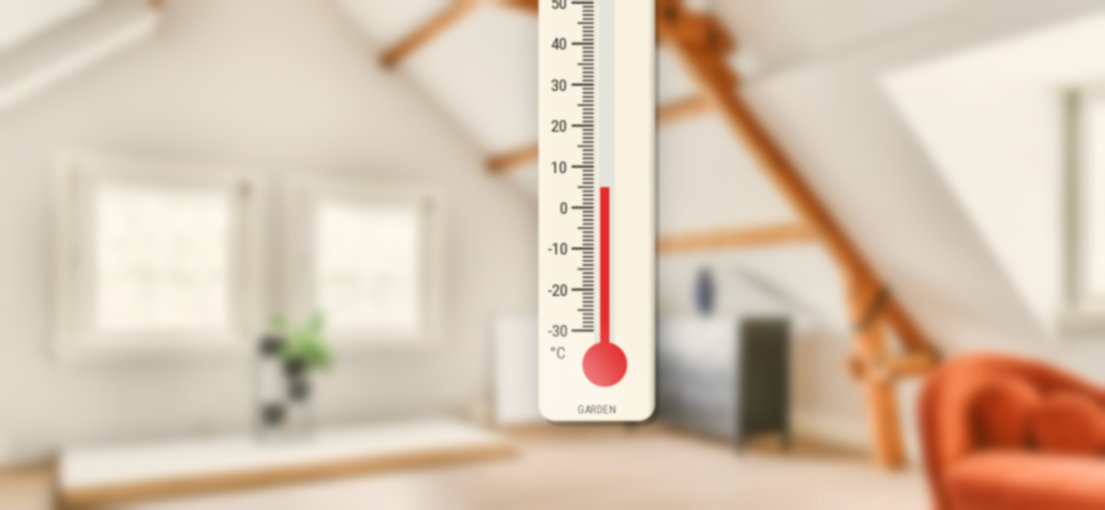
value=5 unit=°C
